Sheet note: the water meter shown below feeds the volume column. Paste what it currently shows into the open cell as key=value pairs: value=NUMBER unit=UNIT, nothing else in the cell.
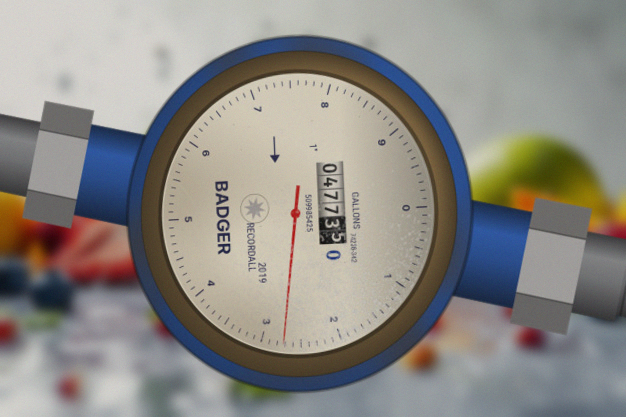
value=477352.7 unit=gal
